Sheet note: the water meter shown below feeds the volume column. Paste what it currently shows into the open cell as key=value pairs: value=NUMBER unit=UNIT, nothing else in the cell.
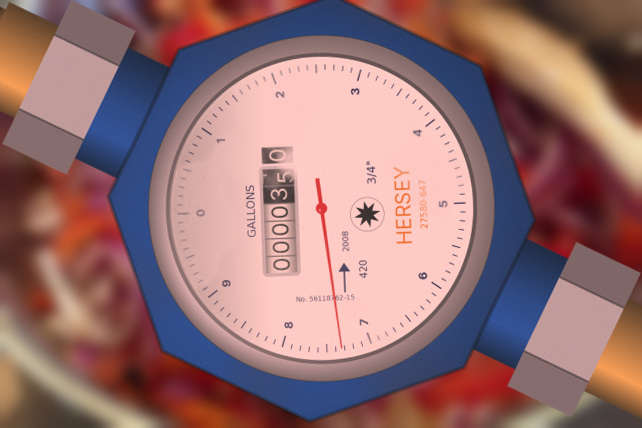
value=347.3 unit=gal
